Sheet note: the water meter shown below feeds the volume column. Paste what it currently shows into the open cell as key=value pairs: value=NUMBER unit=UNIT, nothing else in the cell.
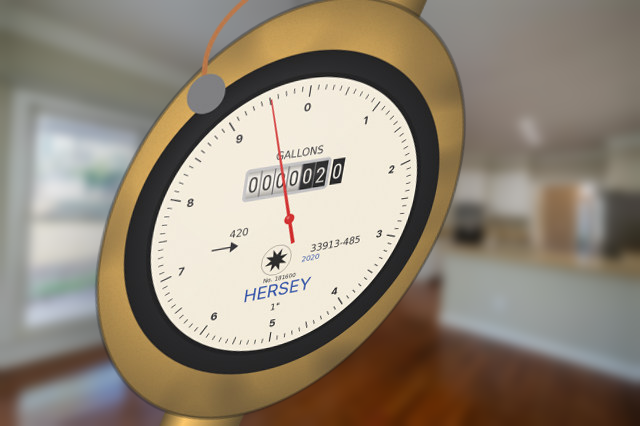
value=19.5 unit=gal
